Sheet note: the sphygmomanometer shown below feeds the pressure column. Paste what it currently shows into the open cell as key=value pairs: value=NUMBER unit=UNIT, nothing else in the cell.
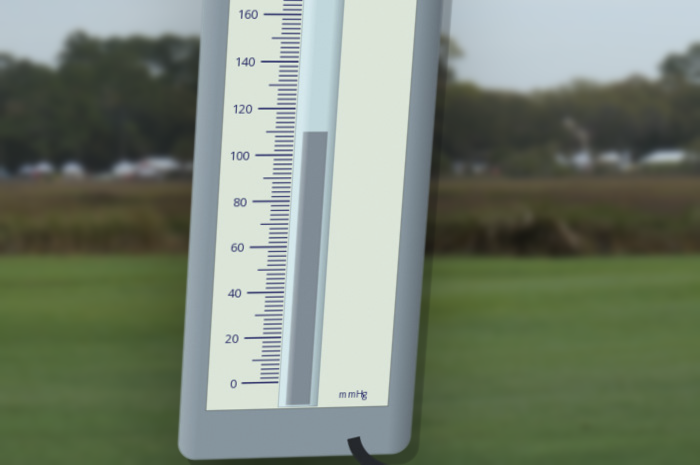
value=110 unit=mmHg
